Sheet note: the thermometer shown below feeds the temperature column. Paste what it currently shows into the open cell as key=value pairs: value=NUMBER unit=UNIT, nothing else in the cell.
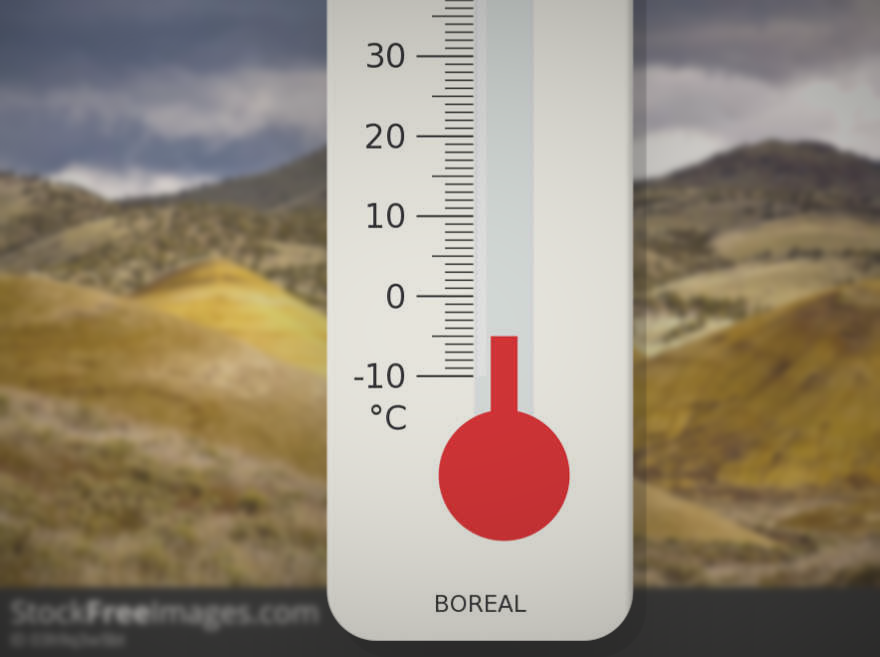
value=-5 unit=°C
